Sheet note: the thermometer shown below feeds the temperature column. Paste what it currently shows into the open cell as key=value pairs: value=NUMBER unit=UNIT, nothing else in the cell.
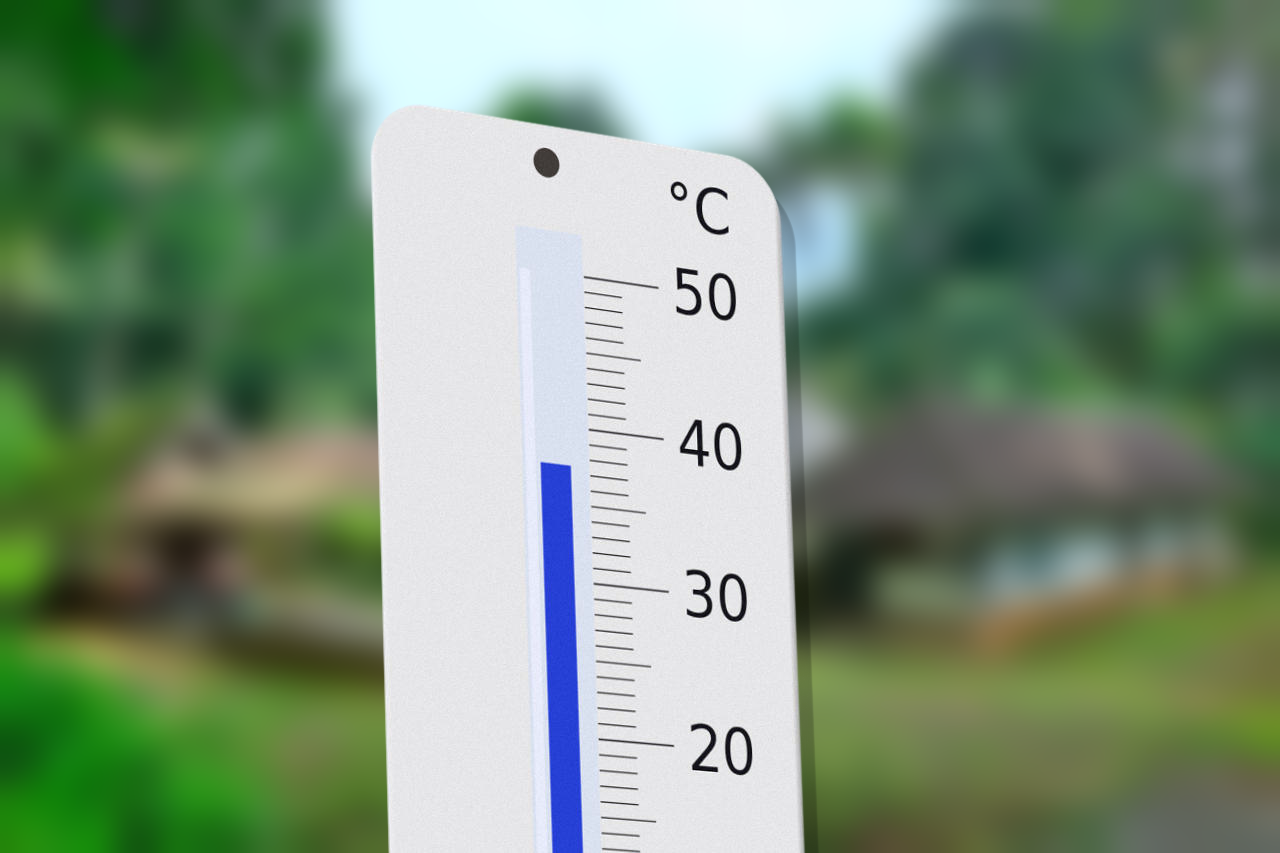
value=37.5 unit=°C
